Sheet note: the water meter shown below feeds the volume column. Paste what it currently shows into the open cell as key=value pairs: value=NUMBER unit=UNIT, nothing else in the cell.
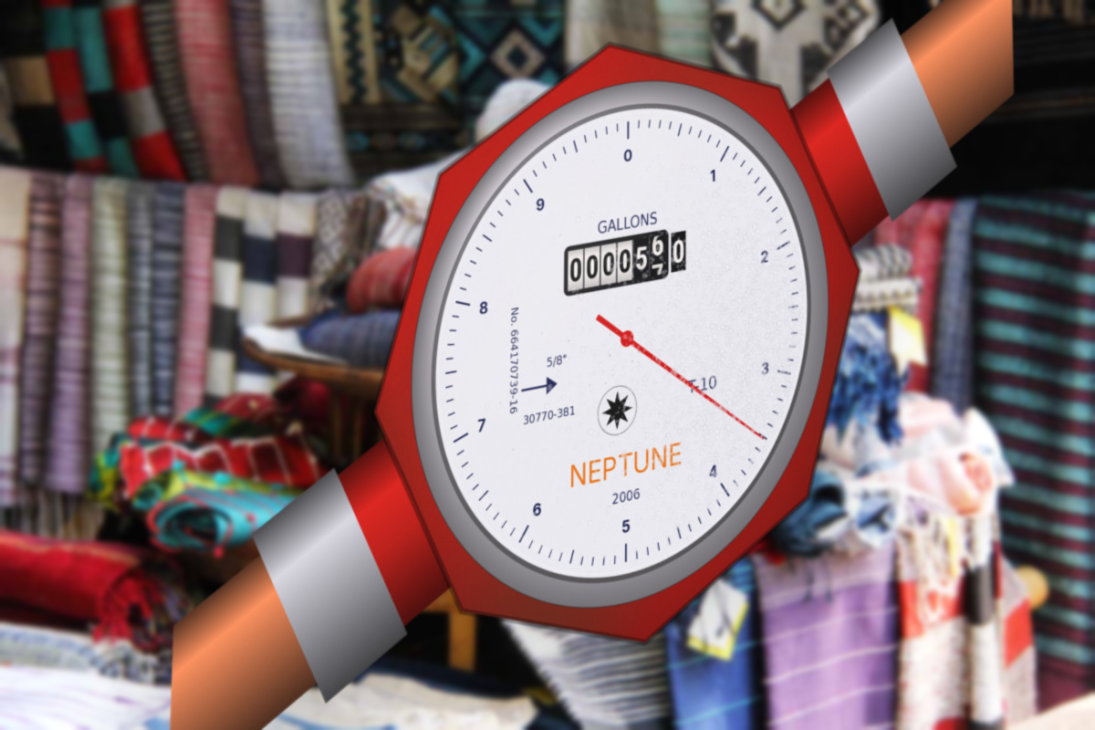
value=563.5 unit=gal
